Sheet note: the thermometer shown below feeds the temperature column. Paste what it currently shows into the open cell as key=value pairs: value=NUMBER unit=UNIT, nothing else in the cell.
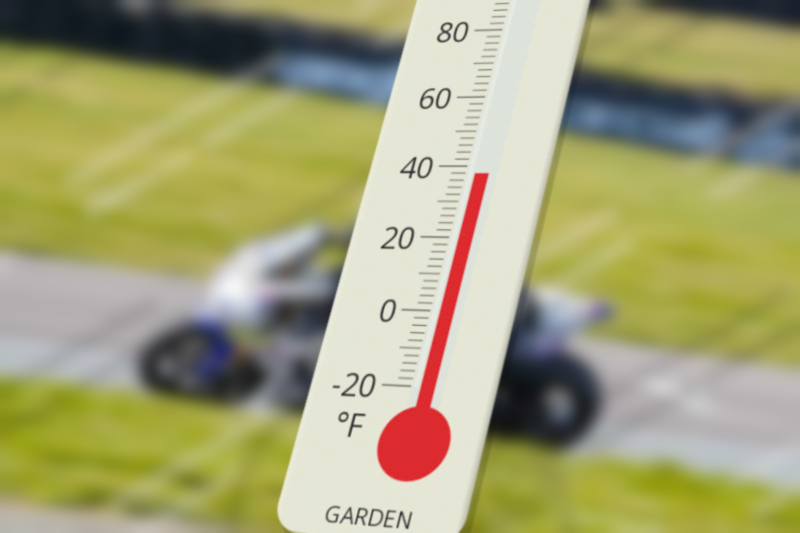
value=38 unit=°F
